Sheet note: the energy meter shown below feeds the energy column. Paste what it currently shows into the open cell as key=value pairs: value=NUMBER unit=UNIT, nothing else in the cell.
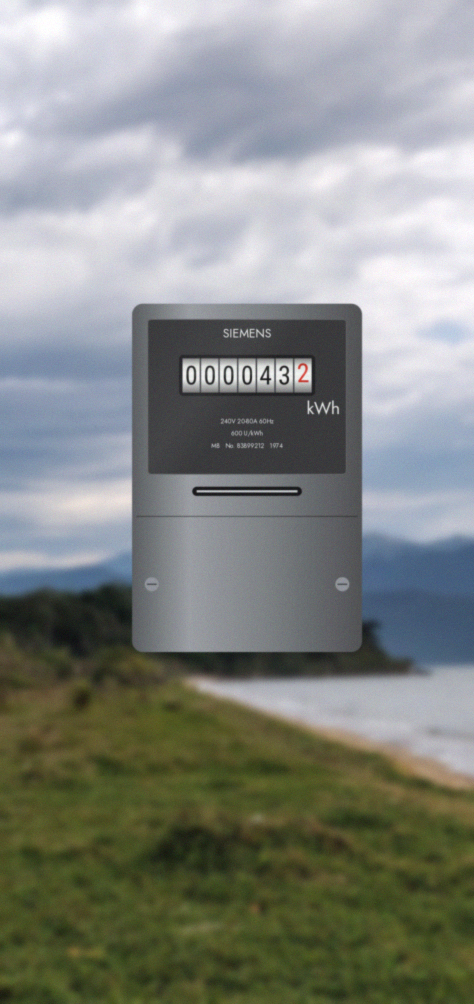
value=43.2 unit=kWh
